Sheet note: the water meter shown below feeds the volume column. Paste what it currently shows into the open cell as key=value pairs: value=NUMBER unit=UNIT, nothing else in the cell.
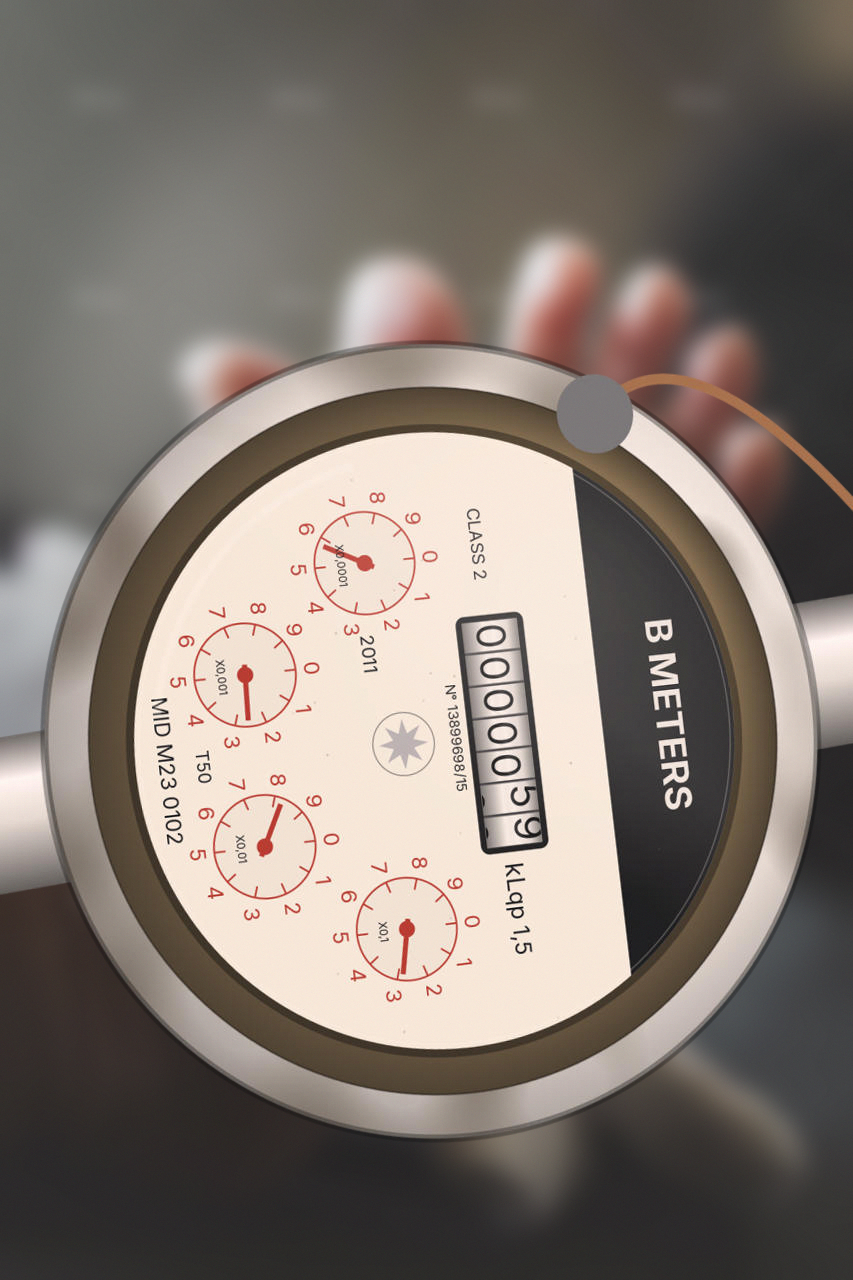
value=59.2825 unit=kL
